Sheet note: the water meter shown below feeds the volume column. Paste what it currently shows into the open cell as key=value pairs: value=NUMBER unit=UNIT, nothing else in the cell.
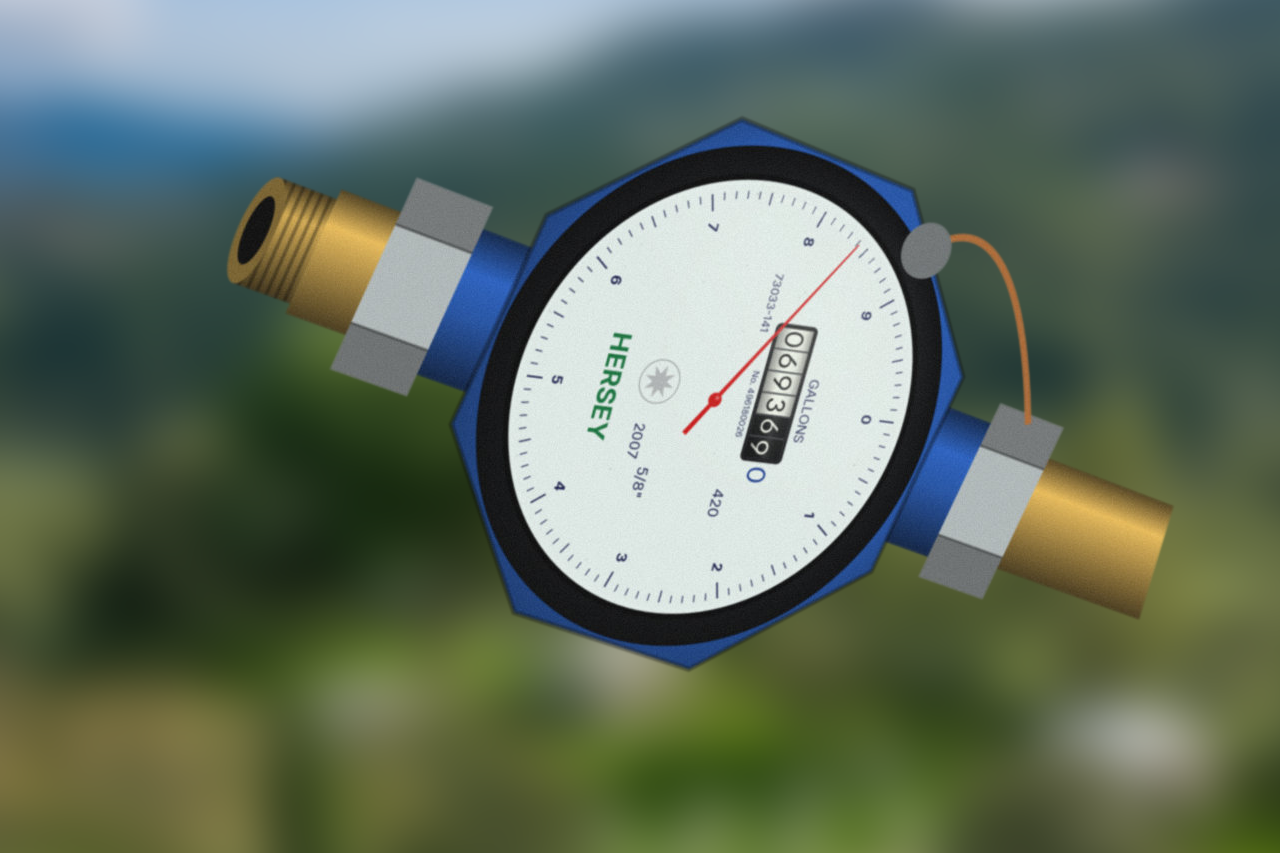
value=693688.4 unit=gal
